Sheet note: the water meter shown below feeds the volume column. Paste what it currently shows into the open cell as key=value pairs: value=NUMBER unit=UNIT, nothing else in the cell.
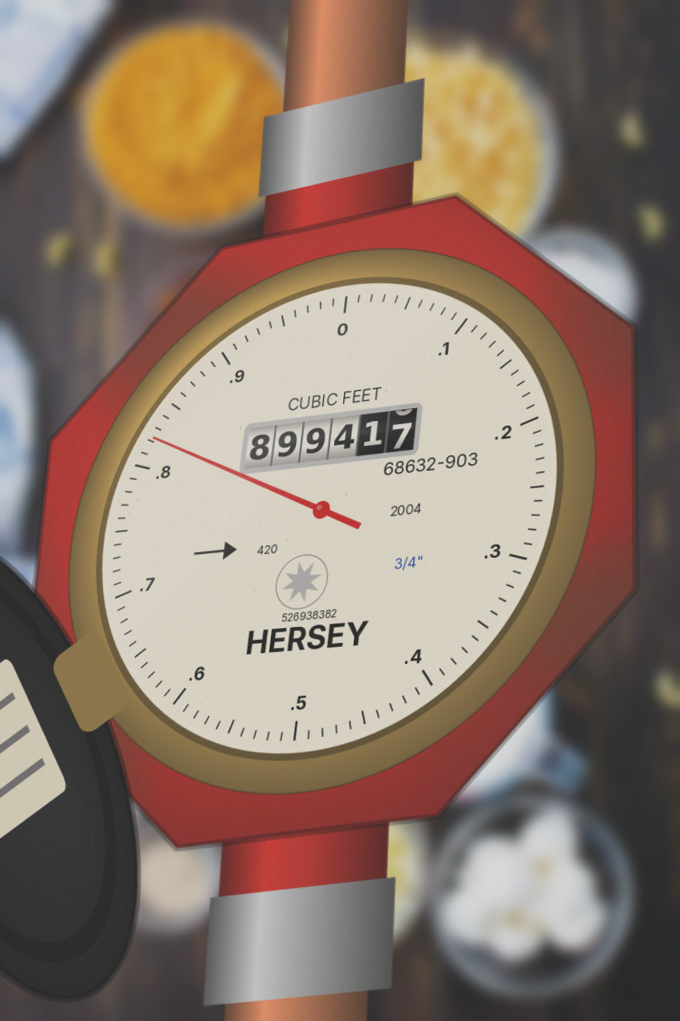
value=899416.82 unit=ft³
